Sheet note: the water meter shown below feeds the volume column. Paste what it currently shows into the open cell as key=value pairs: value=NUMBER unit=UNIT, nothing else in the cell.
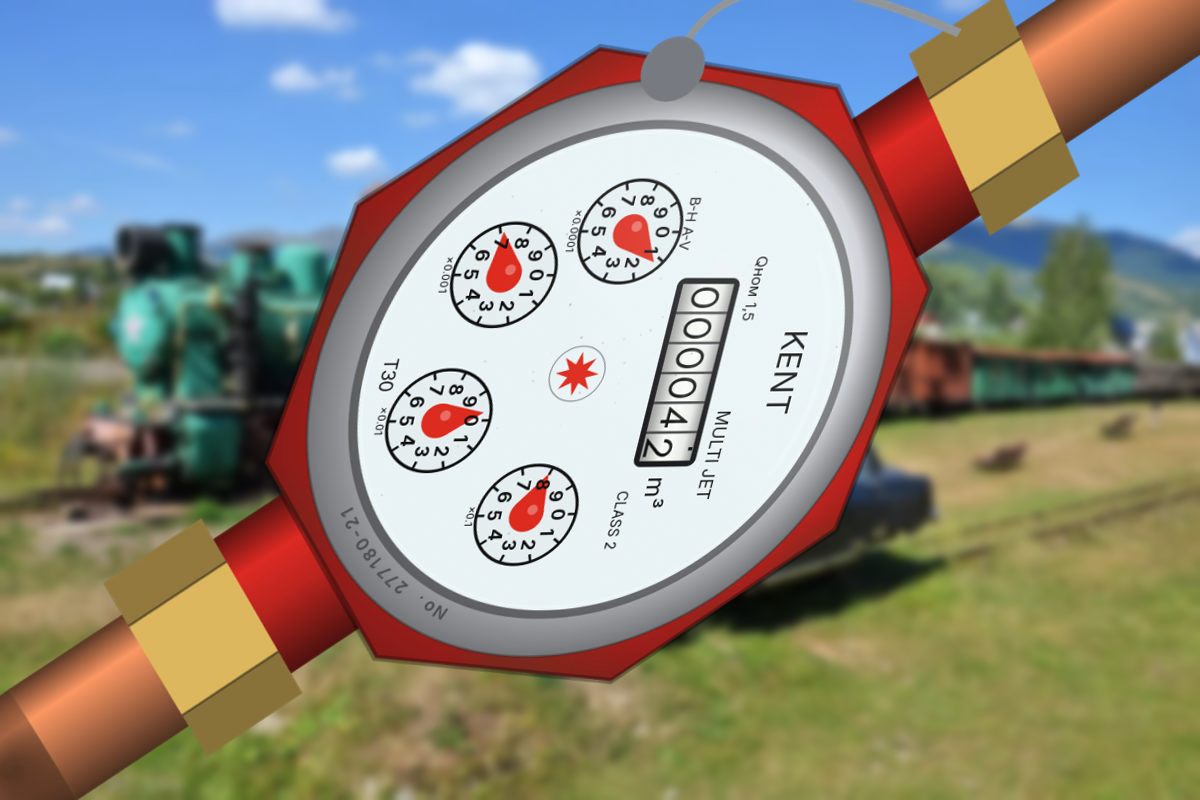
value=41.7971 unit=m³
